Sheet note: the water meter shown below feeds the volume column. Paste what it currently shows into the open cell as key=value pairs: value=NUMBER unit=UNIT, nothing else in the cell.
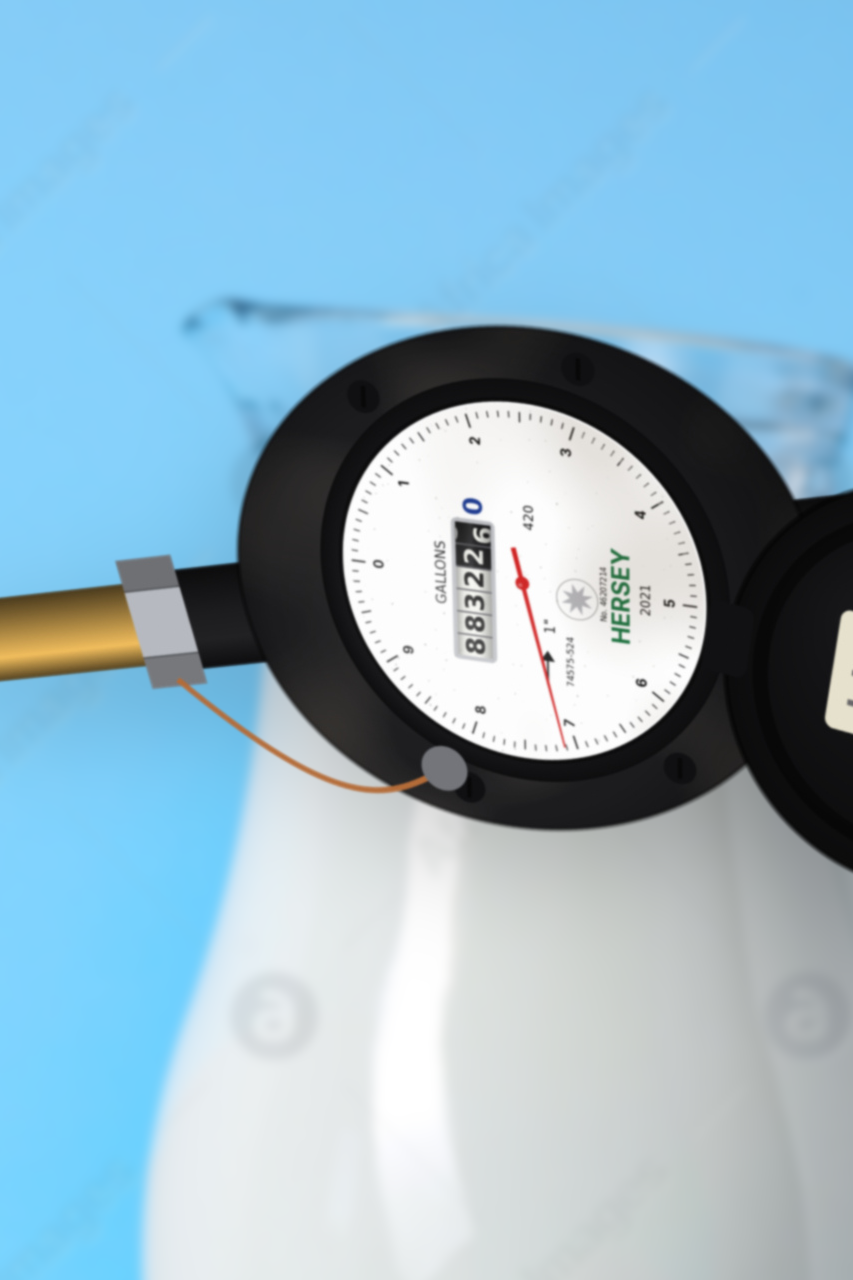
value=8832257.1 unit=gal
